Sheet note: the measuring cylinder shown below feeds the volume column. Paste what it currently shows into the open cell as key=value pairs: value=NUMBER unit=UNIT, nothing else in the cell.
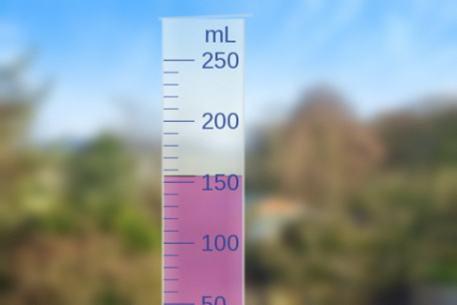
value=155 unit=mL
